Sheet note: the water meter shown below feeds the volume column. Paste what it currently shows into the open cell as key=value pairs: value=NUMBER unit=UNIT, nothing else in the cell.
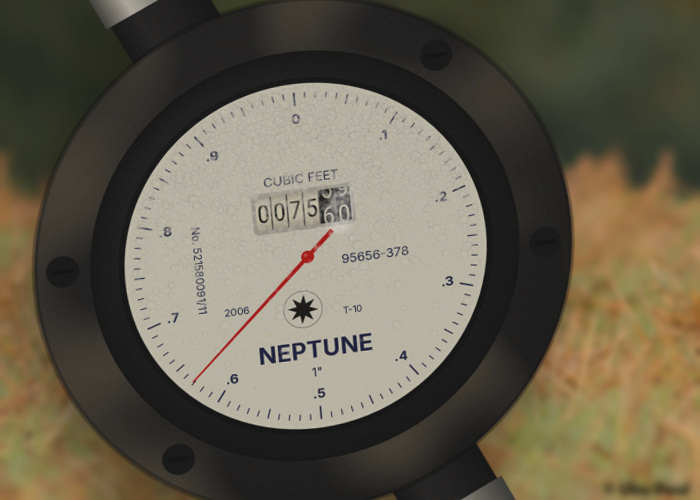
value=7559.63 unit=ft³
